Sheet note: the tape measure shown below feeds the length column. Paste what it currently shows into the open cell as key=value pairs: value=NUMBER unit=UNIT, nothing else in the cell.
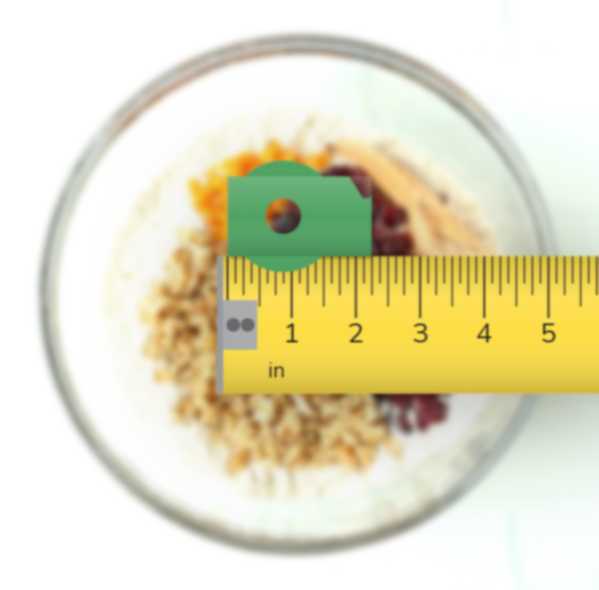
value=2.25 unit=in
